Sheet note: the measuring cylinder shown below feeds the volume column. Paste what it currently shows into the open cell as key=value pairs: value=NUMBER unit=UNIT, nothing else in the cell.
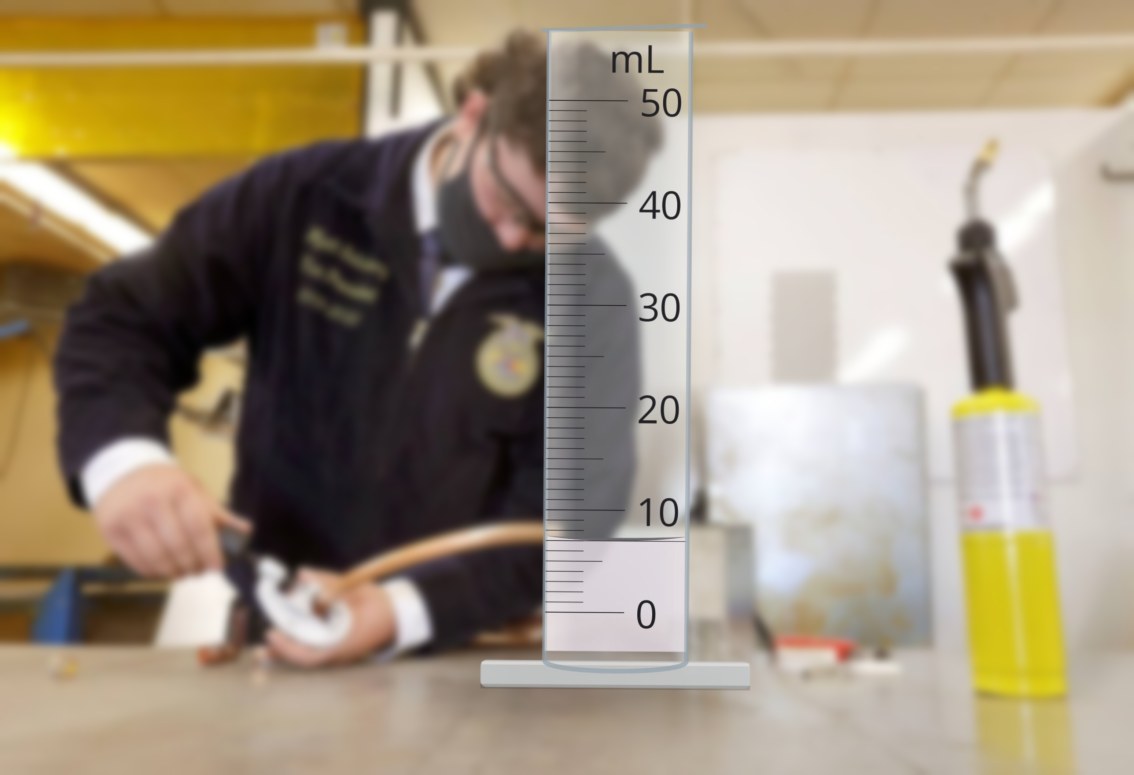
value=7 unit=mL
